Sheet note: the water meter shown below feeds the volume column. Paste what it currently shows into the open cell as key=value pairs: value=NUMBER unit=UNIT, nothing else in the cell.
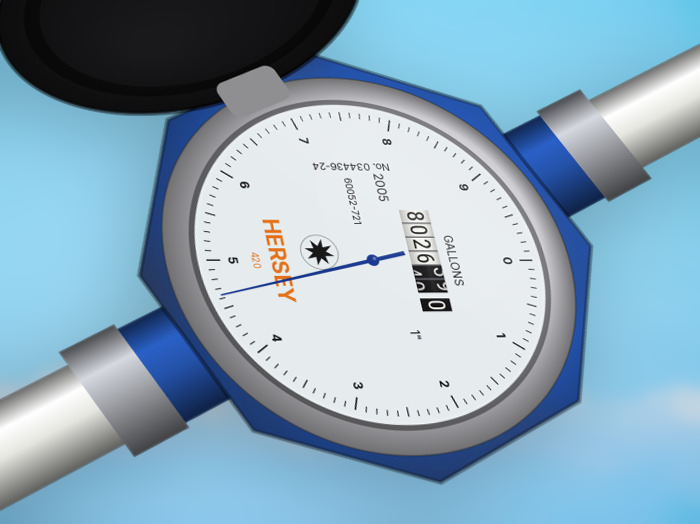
value=8026394.6 unit=gal
